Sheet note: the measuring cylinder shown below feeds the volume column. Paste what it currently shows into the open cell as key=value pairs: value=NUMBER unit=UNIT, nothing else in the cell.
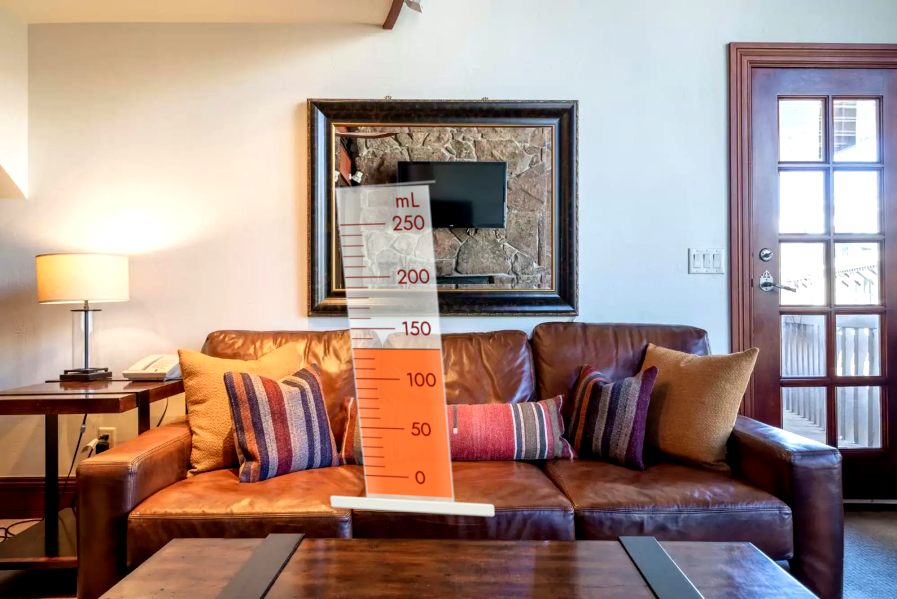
value=130 unit=mL
